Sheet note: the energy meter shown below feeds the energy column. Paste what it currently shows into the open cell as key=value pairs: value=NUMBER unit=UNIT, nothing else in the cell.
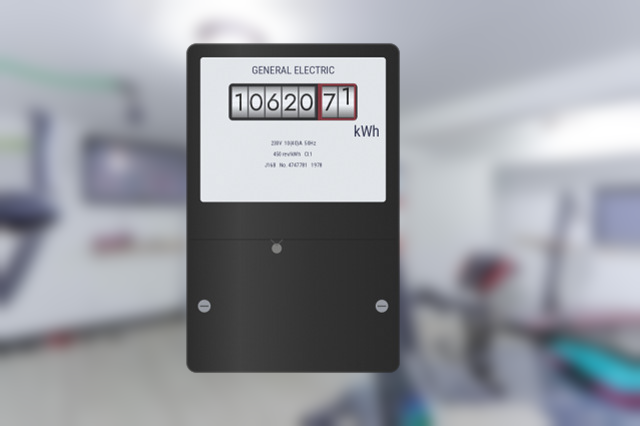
value=10620.71 unit=kWh
